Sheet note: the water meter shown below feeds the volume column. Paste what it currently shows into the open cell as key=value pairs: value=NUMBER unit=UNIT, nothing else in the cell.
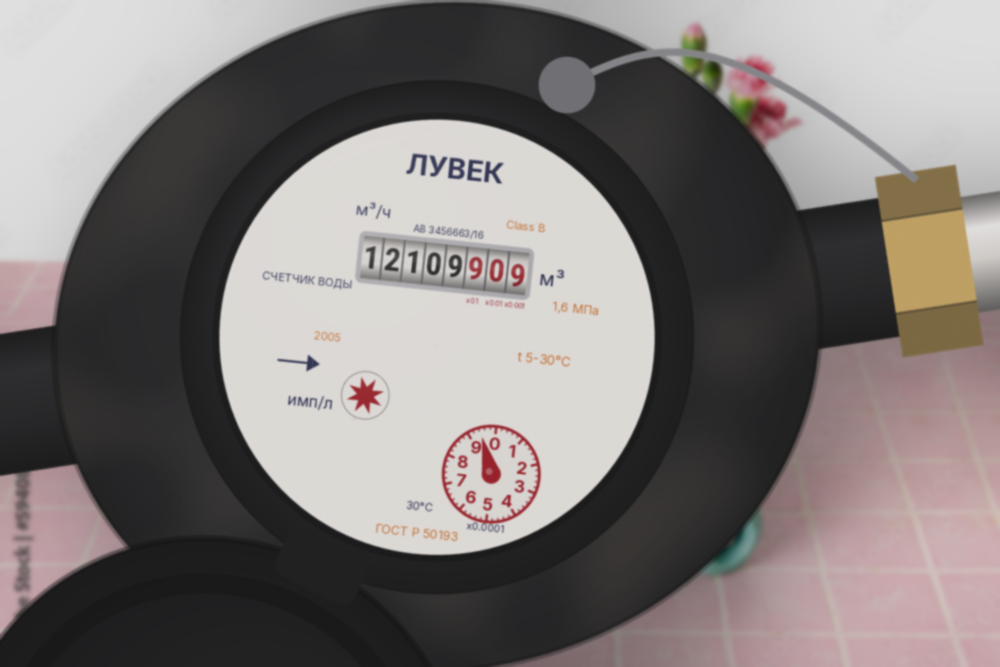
value=12109.9089 unit=m³
